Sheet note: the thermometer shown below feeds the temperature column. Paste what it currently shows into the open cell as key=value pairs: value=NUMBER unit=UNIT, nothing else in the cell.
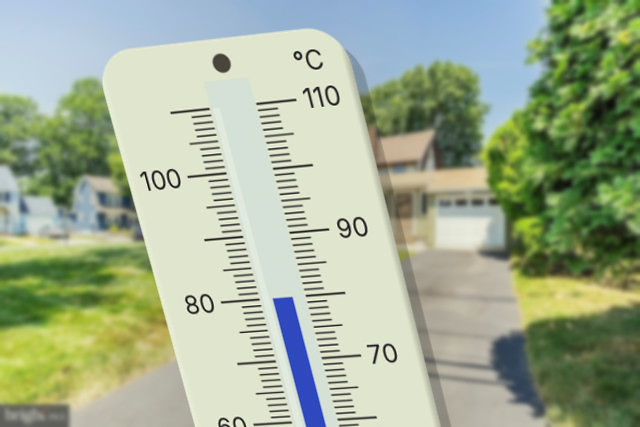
value=80 unit=°C
